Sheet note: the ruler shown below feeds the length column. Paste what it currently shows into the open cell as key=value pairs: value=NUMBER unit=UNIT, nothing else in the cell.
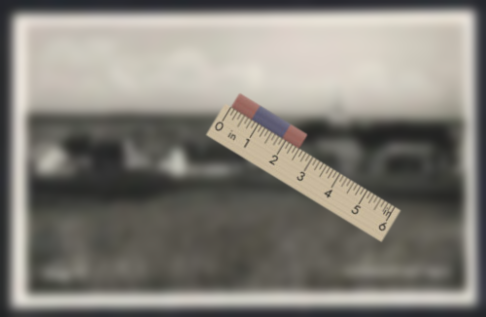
value=2.5 unit=in
